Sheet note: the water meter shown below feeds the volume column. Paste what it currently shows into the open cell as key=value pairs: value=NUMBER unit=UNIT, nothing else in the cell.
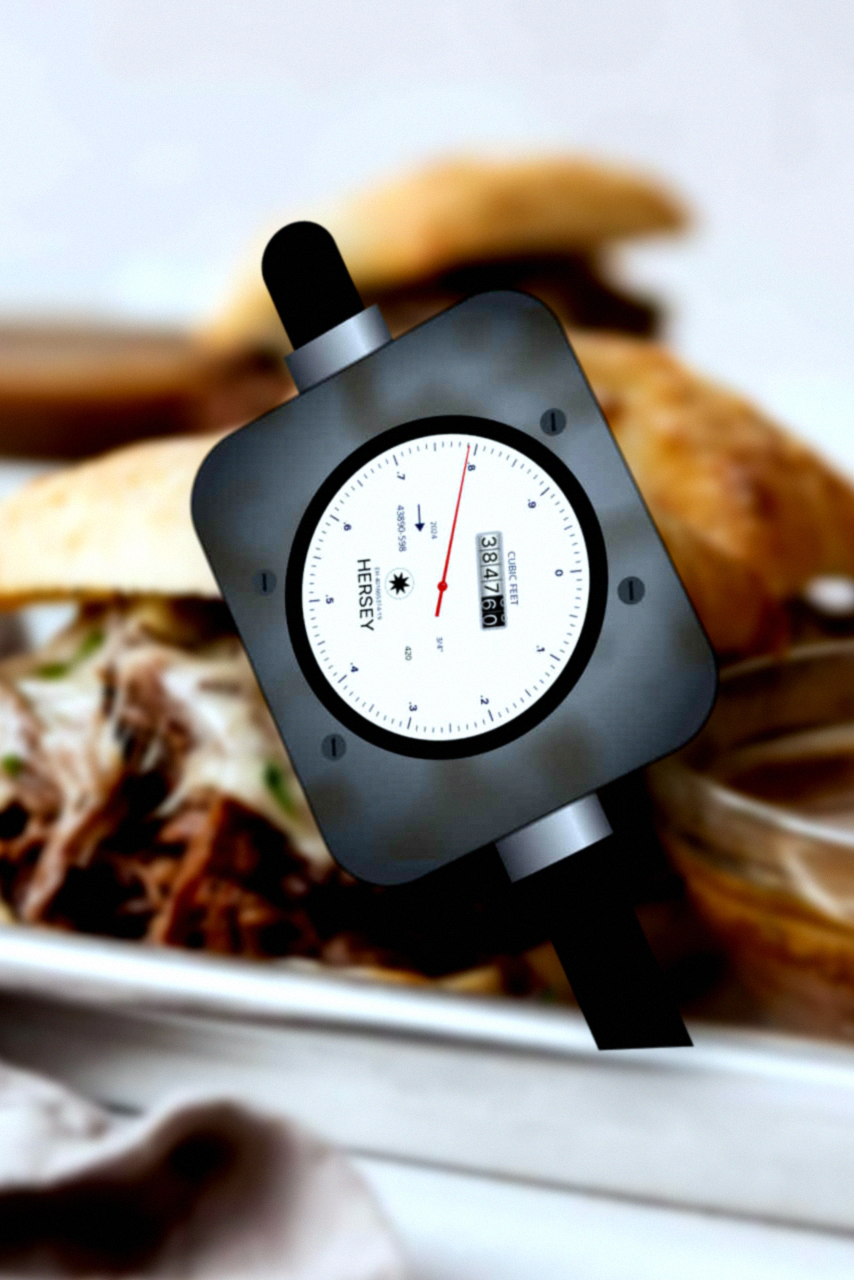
value=384759.79 unit=ft³
